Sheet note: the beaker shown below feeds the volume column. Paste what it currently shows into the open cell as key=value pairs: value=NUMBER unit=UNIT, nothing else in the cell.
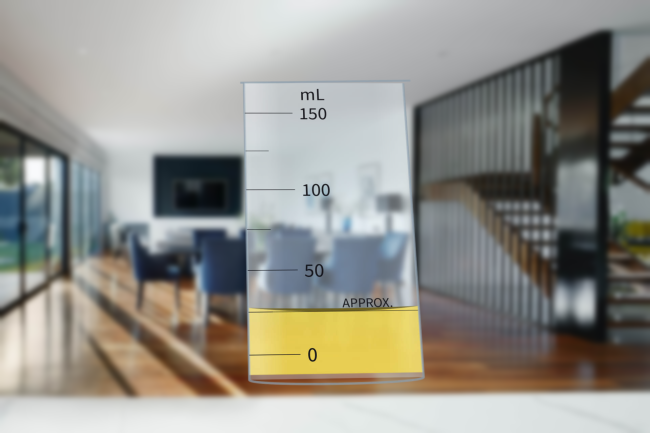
value=25 unit=mL
